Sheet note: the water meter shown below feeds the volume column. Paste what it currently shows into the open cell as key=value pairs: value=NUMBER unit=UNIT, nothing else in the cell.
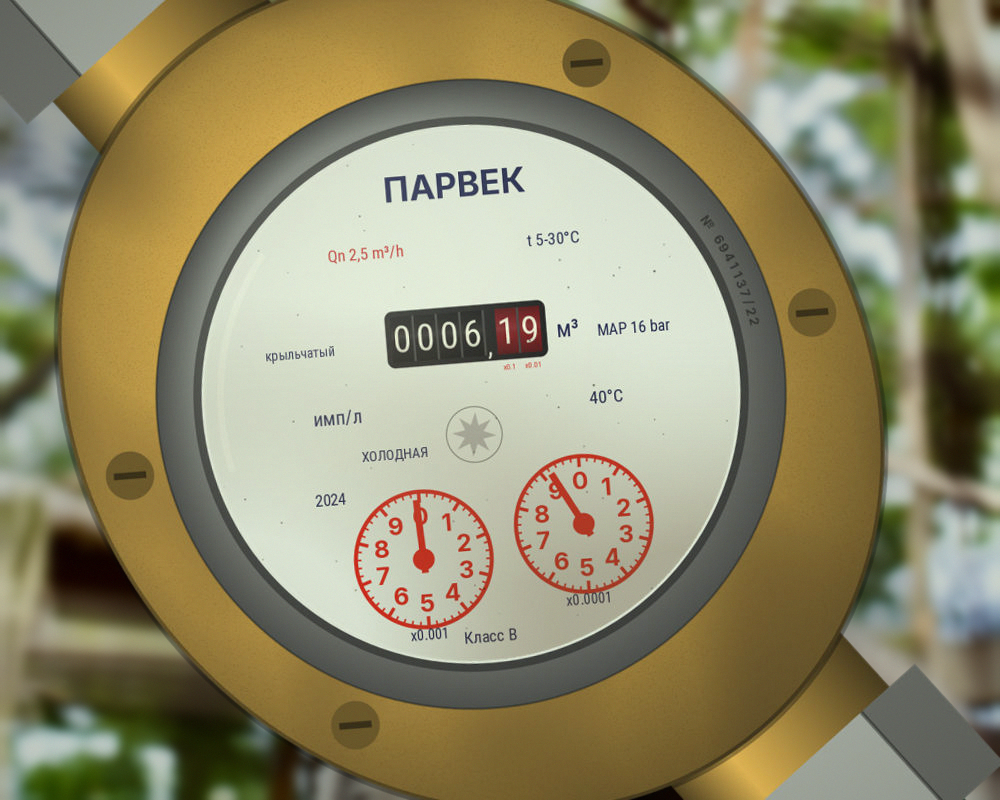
value=6.1899 unit=m³
